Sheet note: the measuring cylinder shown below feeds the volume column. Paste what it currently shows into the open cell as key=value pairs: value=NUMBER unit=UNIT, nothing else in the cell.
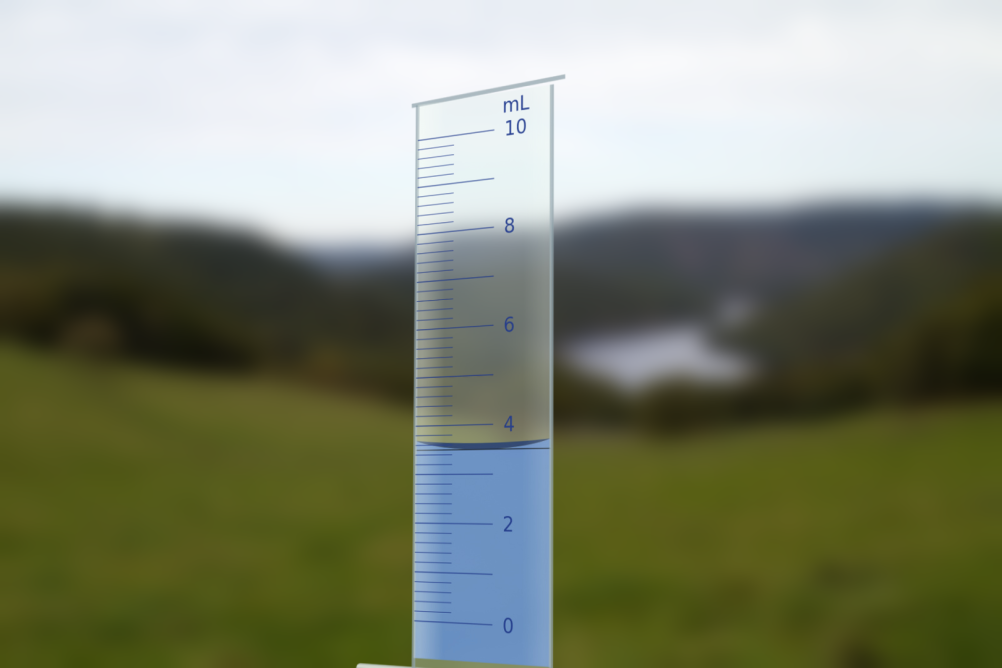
value=3.5 unit=mL
